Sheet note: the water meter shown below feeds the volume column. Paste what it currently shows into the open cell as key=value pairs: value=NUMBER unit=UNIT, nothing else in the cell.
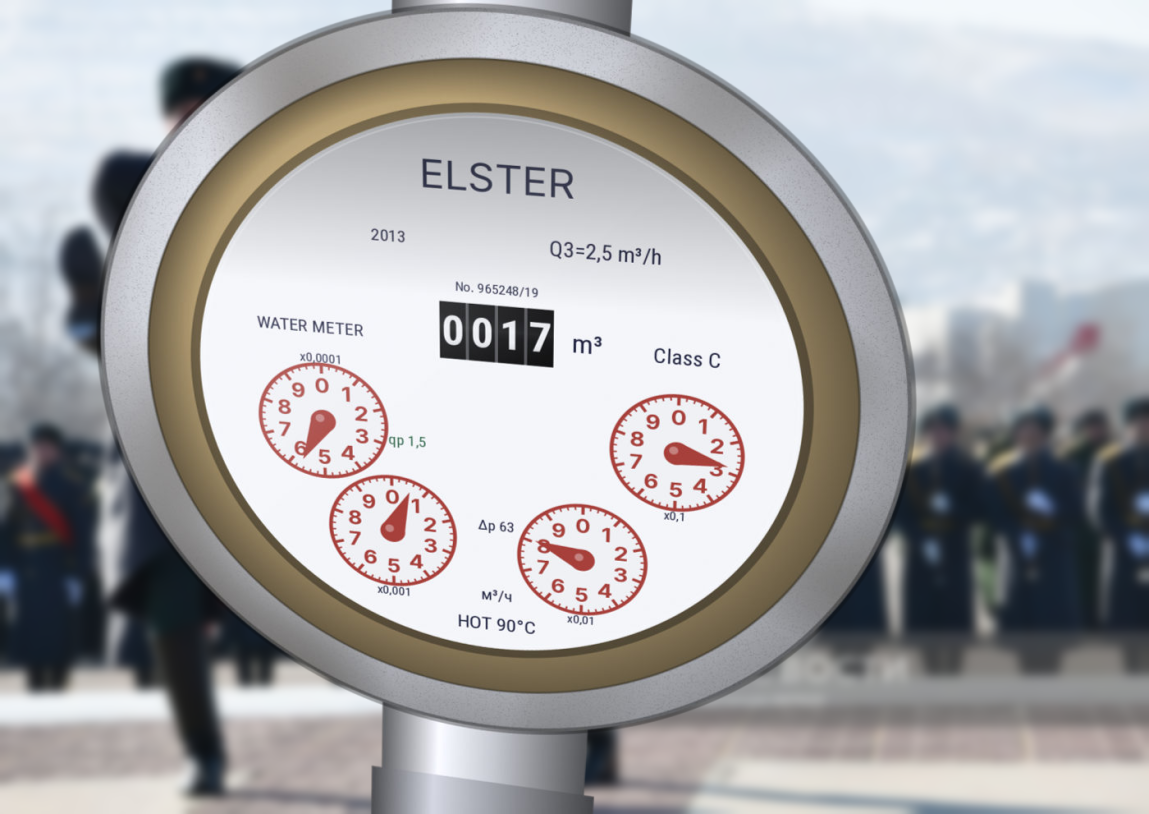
value=17.2805 unit=m³
